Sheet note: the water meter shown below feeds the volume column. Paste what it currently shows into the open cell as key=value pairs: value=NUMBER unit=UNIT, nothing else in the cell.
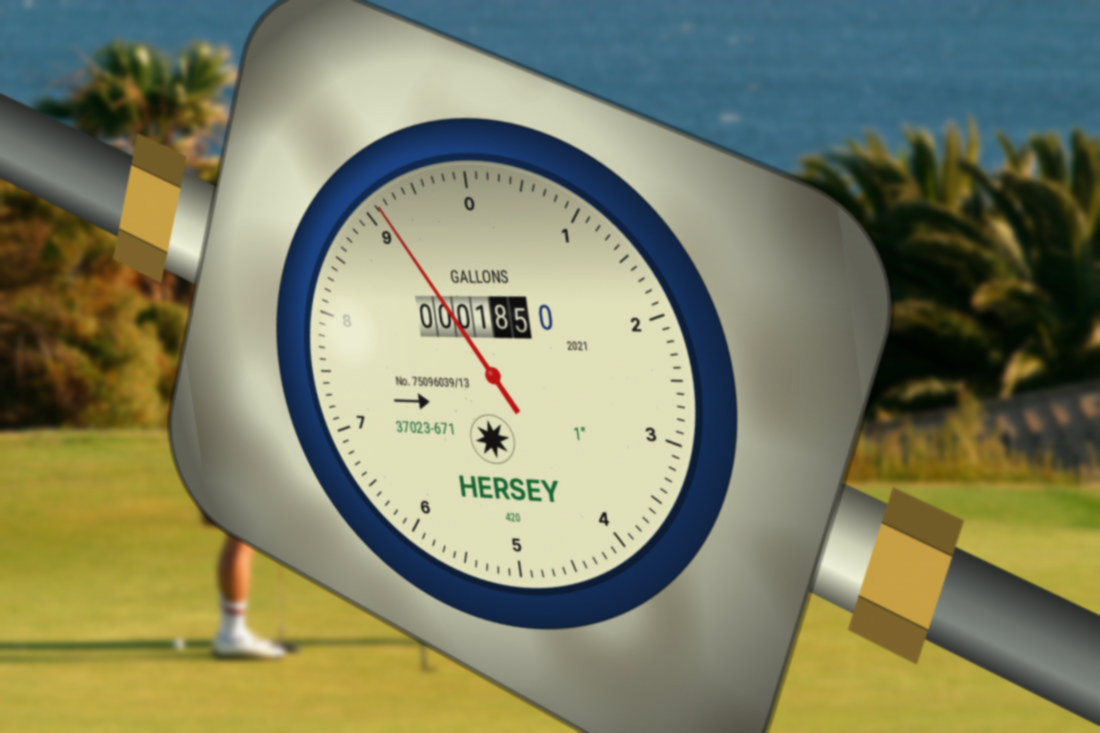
value=1849.1 unit=gal
